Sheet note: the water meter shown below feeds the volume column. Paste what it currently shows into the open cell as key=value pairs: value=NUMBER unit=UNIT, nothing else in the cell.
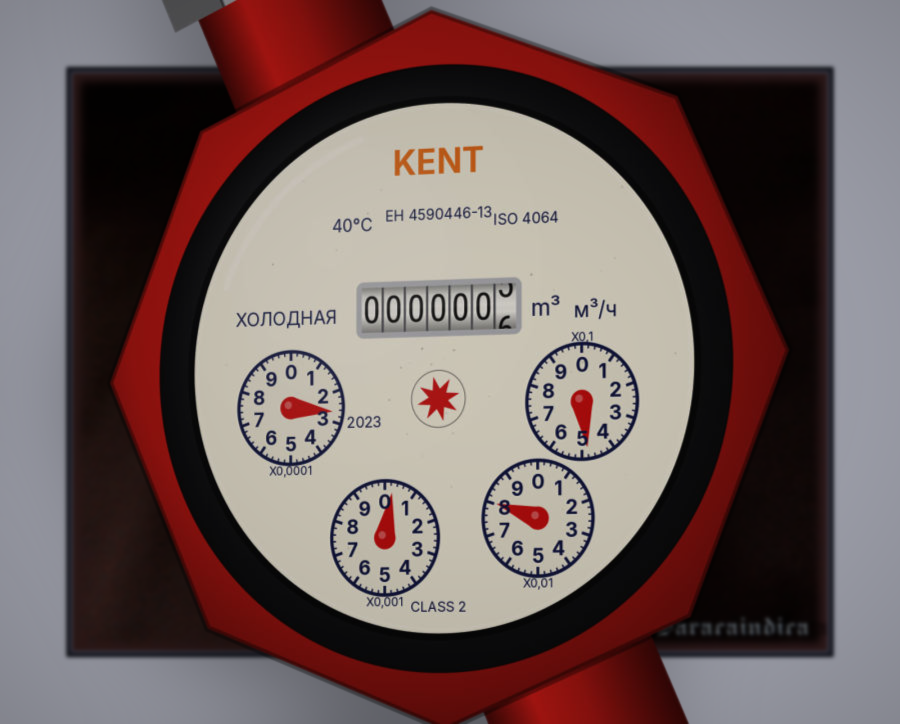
value=5.4802 unit=m³
